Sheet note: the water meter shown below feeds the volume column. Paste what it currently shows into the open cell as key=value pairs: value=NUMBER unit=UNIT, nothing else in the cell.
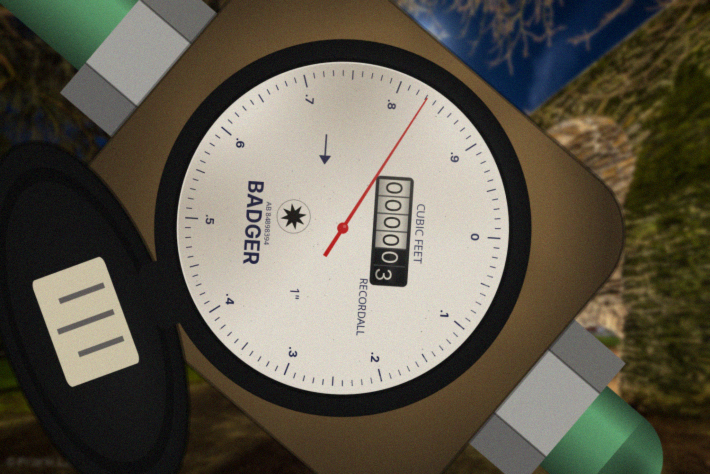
value=2.83 unit=ft³
